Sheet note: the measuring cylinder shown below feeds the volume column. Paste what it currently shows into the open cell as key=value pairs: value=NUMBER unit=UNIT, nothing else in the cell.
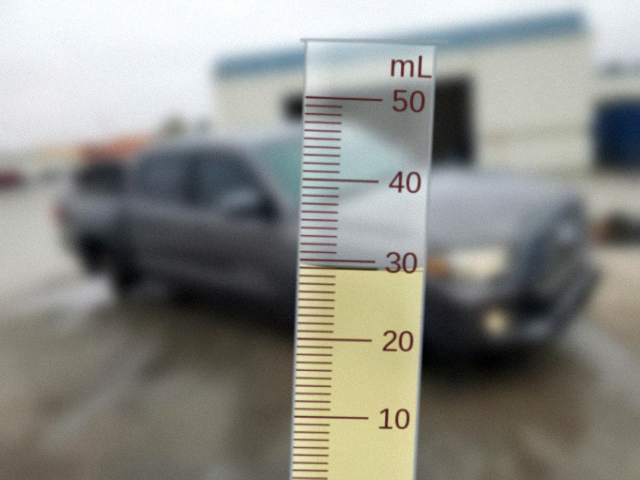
value=29 unit=mL
